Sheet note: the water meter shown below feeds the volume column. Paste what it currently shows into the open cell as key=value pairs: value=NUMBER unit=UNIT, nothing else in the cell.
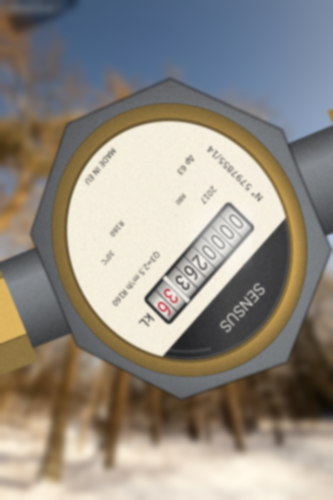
value=263.36 unit=kL
